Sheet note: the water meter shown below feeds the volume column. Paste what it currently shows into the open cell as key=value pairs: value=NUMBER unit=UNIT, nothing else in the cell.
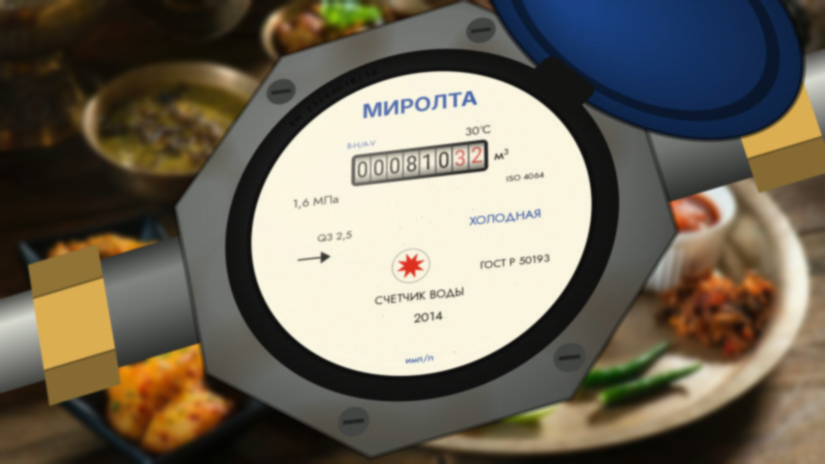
value=810.32 unit=m³
